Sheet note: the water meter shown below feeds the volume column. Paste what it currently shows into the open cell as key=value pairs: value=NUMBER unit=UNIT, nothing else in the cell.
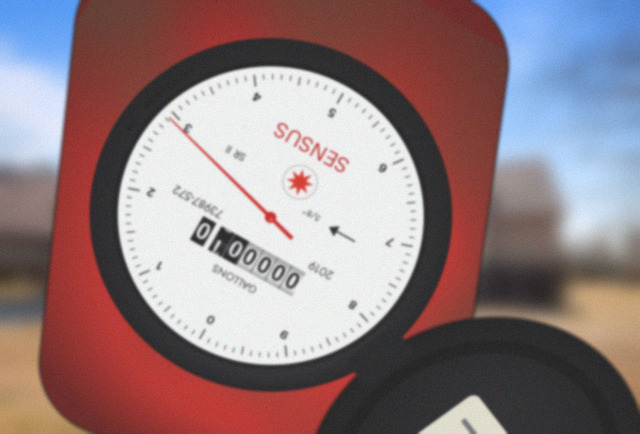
value=12.9 unit=gal
